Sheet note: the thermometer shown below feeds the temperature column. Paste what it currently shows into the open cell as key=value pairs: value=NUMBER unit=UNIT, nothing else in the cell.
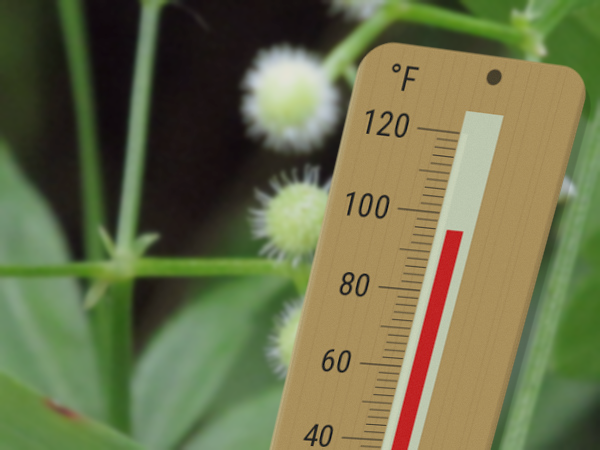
value=96 unit=°F
